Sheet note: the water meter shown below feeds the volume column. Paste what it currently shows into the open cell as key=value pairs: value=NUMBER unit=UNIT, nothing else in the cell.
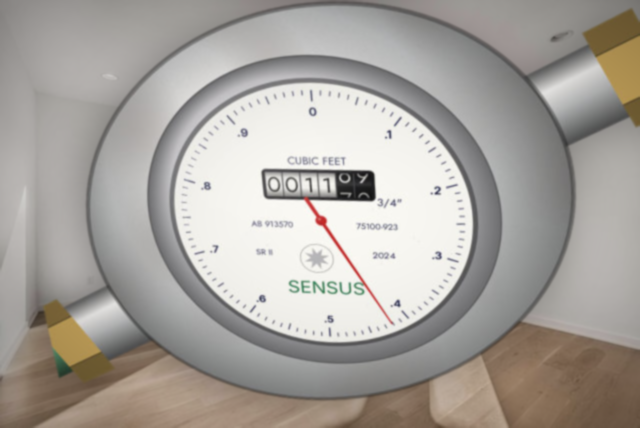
value=1169.42 unit=ft³
